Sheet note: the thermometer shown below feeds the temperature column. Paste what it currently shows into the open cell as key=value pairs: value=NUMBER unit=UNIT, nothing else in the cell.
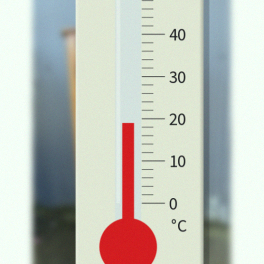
value=19 unit=°C
